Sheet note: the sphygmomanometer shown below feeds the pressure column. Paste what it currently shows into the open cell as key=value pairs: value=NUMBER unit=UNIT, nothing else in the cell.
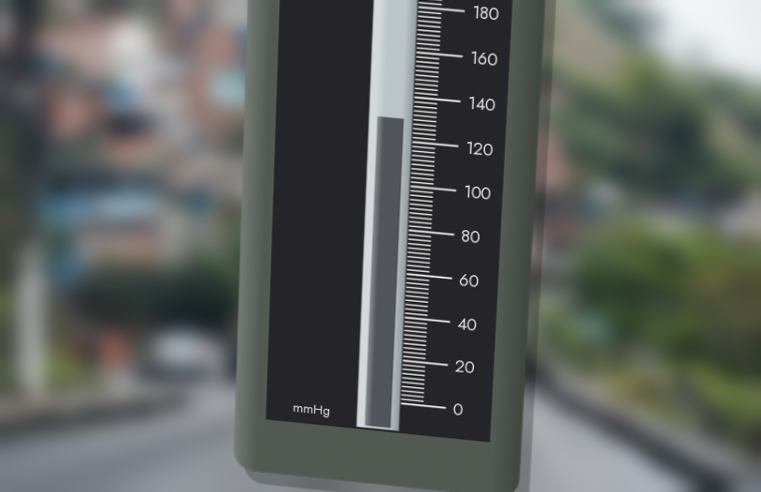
value=130 unit=mmHg
